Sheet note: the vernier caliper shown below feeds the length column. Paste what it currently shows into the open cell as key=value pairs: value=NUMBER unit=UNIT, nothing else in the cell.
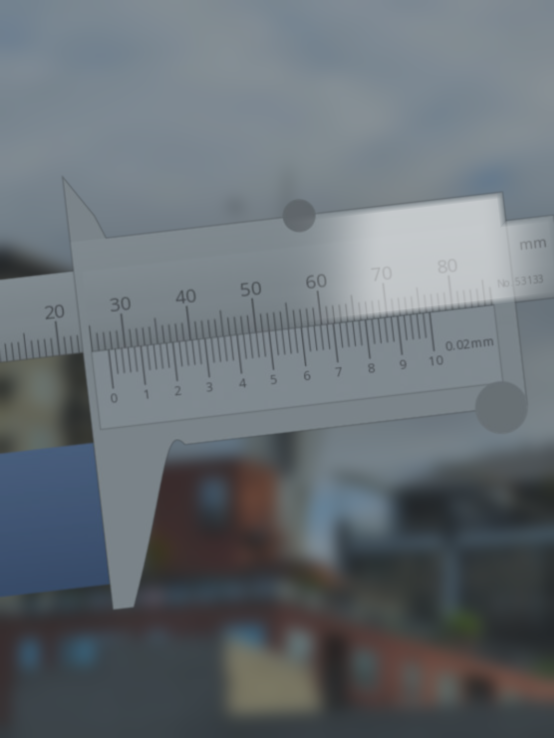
value=27.5 unit=mm
